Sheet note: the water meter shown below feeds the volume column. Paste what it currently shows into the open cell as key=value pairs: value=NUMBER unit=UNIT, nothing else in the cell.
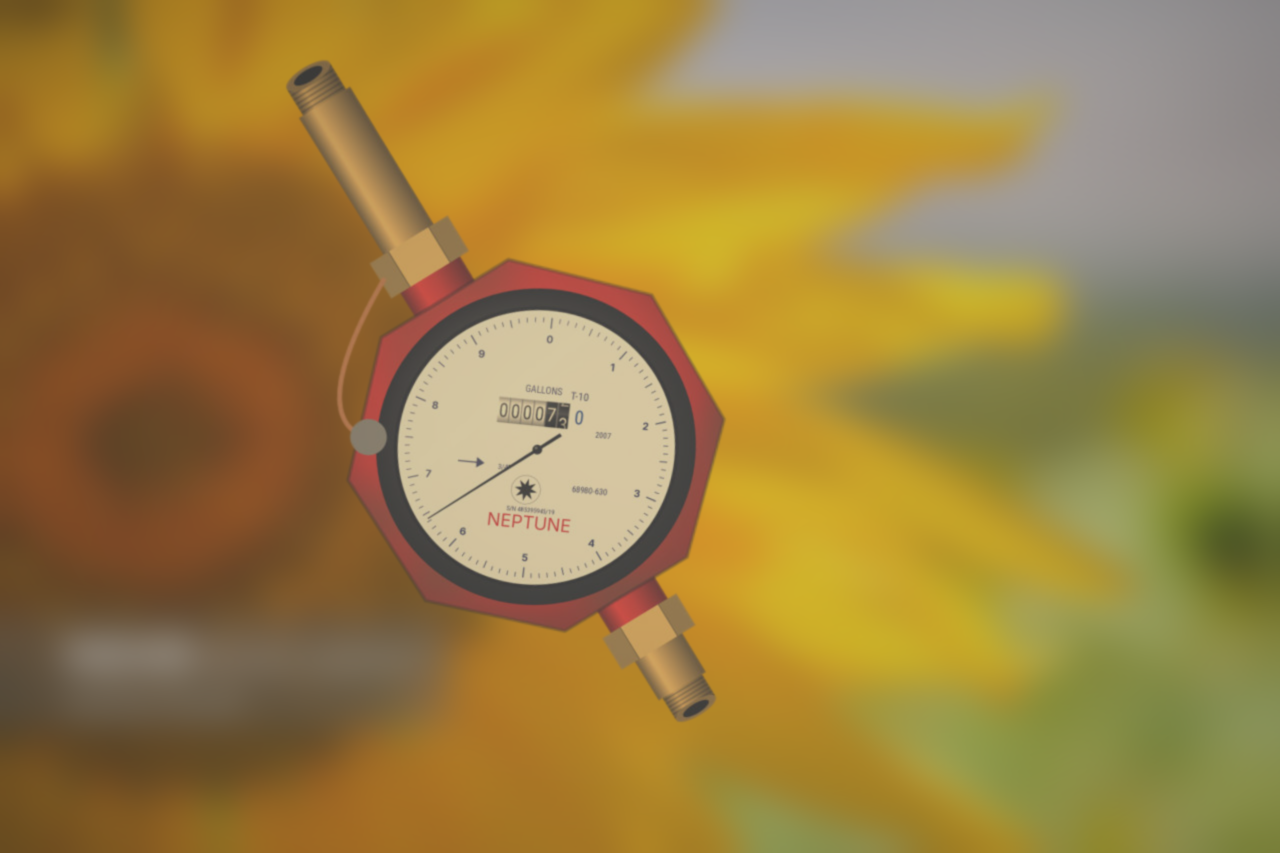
value=726.4 unit=gal
